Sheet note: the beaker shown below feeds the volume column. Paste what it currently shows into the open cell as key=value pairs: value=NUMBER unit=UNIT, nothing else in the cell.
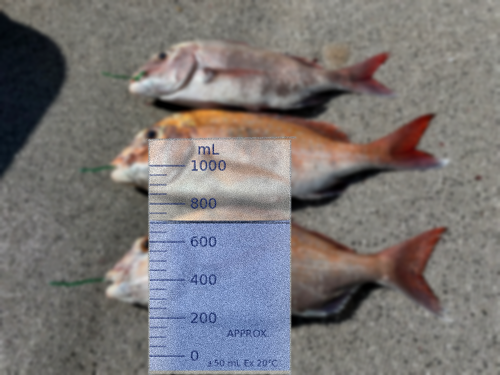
value=700 unit=mL
